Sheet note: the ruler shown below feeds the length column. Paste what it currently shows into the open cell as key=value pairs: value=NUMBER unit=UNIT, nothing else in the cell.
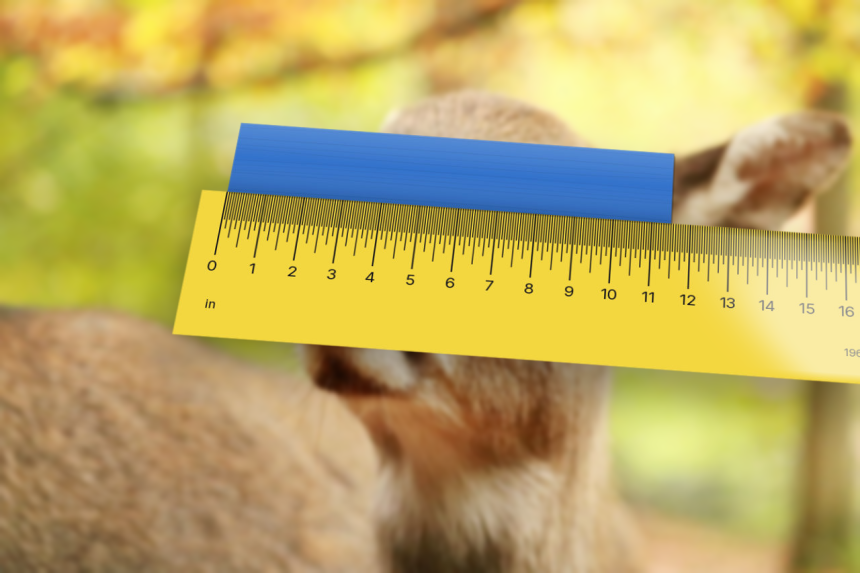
value=11.5 unit=in
